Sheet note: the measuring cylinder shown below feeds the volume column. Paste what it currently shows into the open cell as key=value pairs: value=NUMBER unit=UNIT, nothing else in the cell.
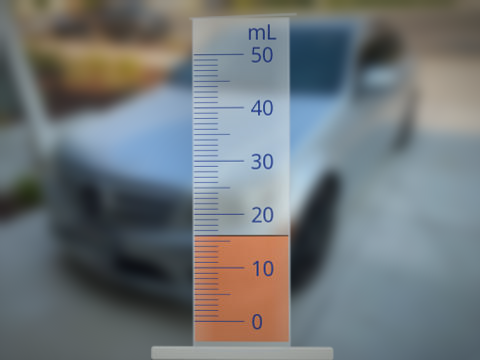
value=16 unit=mL
